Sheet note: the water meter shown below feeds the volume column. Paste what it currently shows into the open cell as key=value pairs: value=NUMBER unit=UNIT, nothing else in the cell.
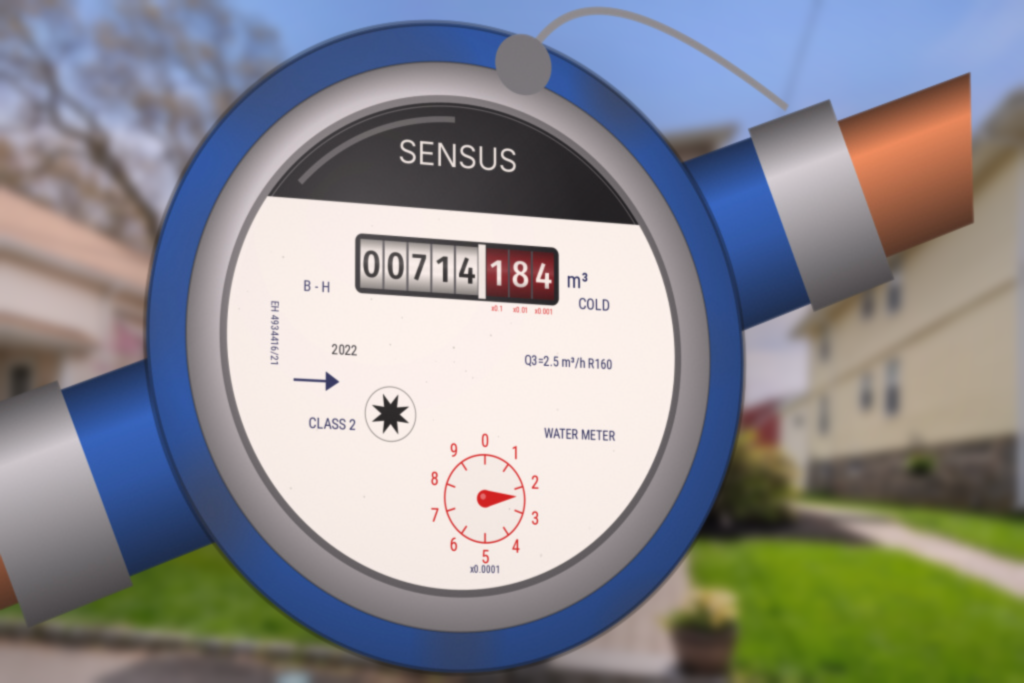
value=714.1842 unit=m³
